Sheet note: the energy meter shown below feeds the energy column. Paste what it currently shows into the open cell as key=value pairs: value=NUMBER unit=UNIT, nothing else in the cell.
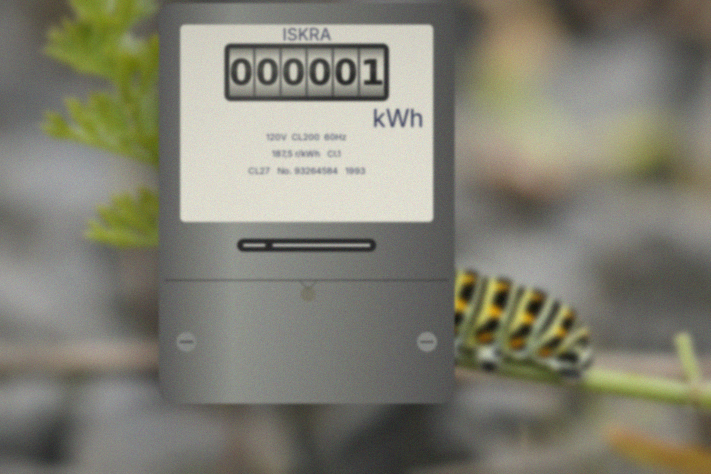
value=1 unit=kWh
